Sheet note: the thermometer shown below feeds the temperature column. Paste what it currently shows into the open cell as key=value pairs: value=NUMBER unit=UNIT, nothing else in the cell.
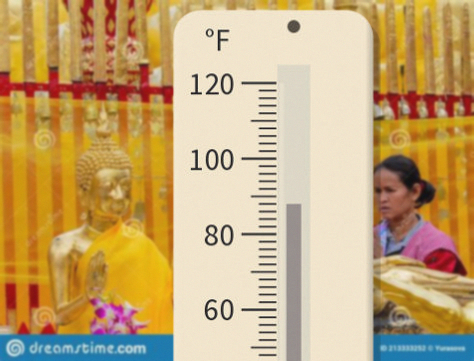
value=88 unit=°F
